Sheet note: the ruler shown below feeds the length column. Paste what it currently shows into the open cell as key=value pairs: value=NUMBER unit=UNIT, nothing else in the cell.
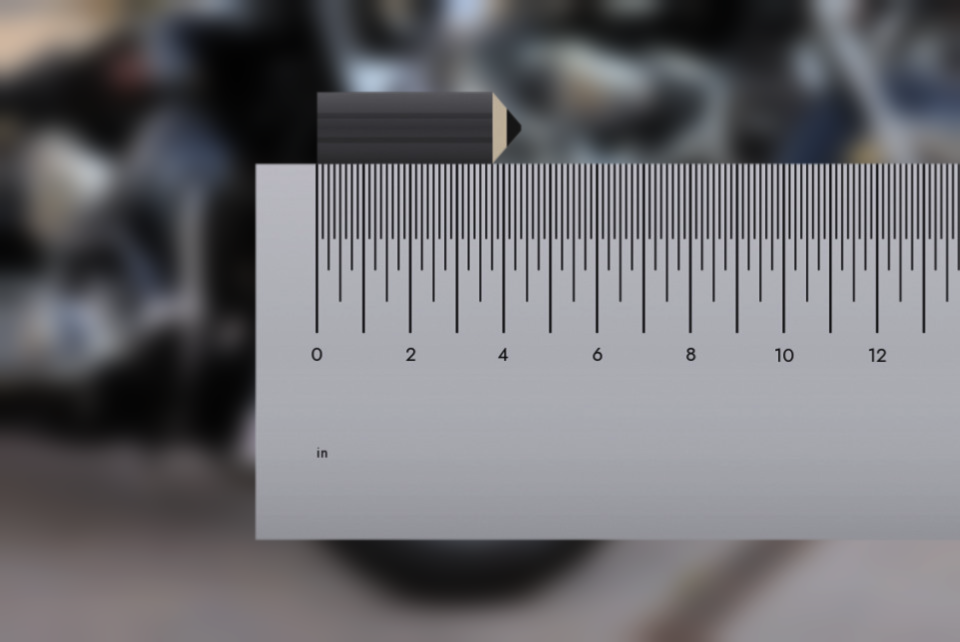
value=4.375 unit=in
